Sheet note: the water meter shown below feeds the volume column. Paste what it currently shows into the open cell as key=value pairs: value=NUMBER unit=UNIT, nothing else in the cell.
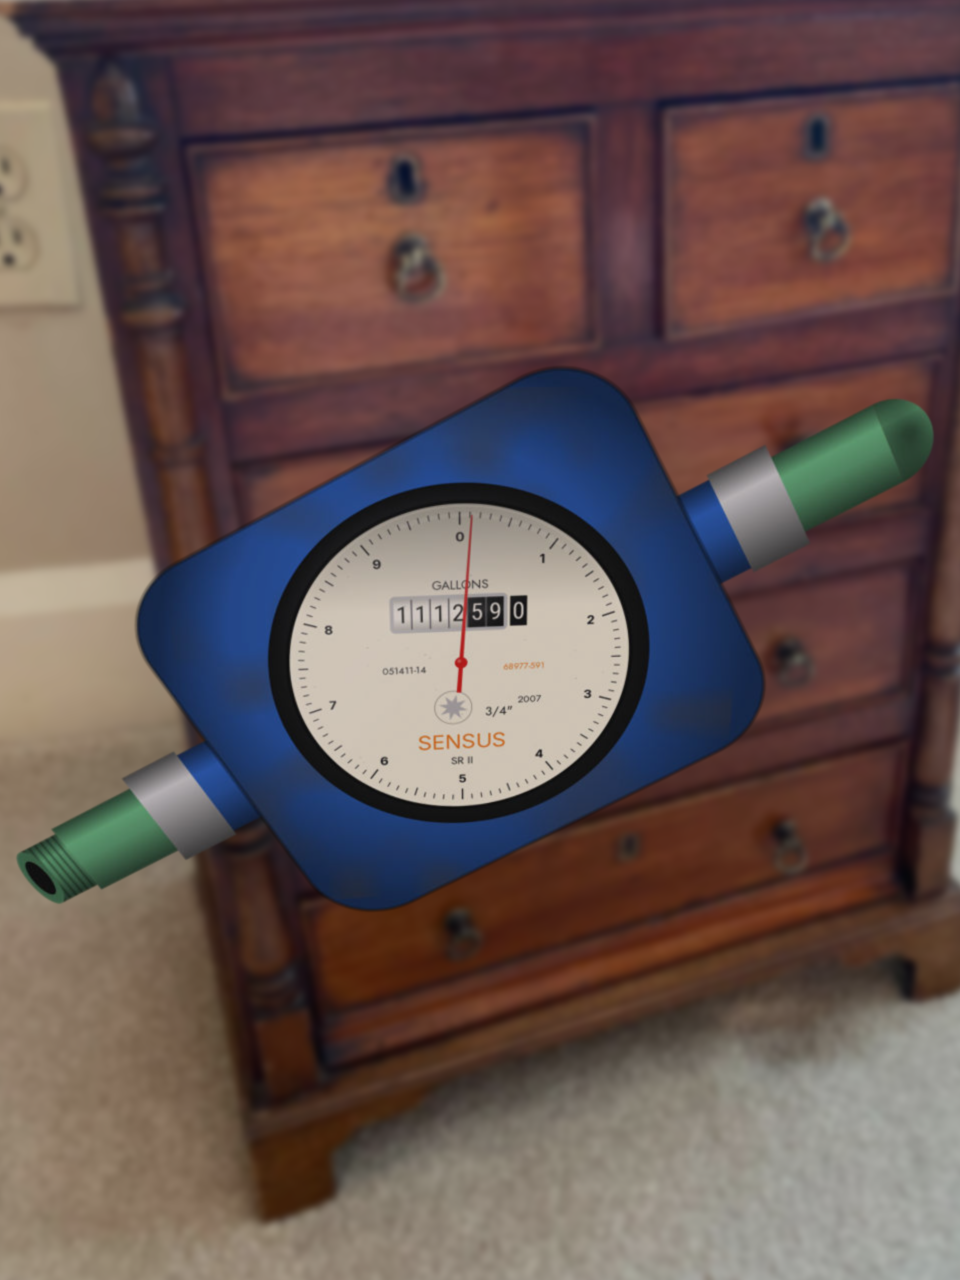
value=1112590.1 unit=gal
